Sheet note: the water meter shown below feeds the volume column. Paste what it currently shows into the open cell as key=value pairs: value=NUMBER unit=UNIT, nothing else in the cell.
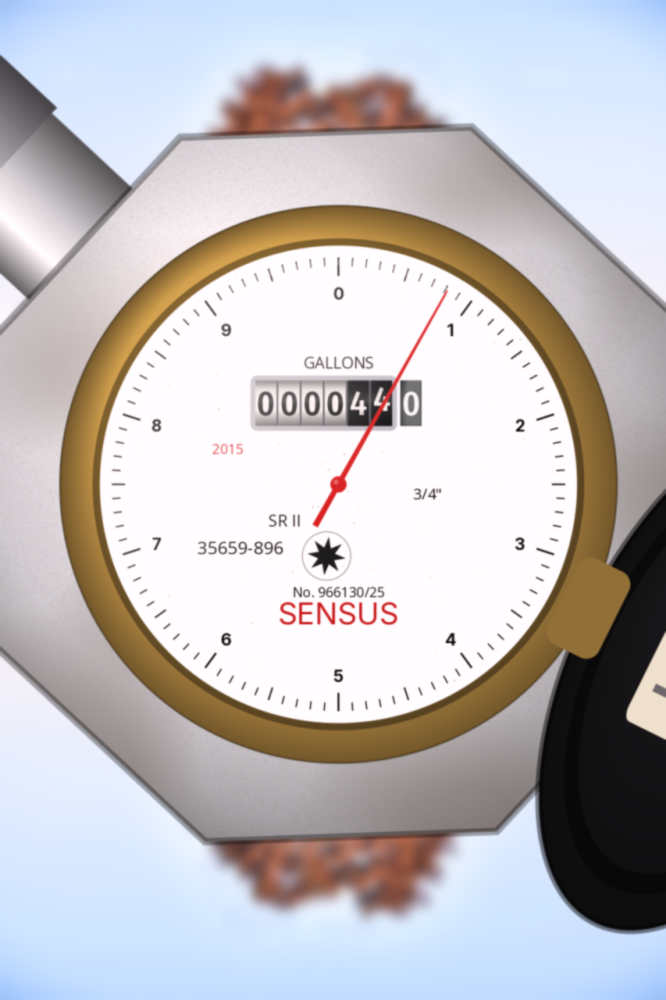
value=440.8 unit=gal
